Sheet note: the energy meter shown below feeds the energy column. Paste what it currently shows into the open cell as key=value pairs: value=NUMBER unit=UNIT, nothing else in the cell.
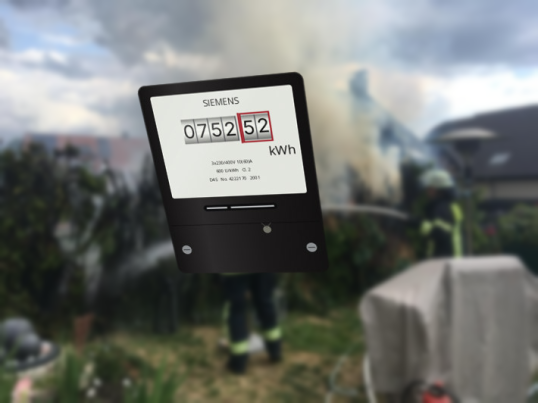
value=752.52 unit=kWh
